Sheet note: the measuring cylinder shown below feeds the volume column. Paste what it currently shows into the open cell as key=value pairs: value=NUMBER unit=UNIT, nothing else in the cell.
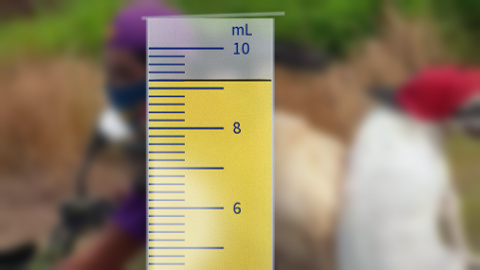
value=9.2 unit=mL
